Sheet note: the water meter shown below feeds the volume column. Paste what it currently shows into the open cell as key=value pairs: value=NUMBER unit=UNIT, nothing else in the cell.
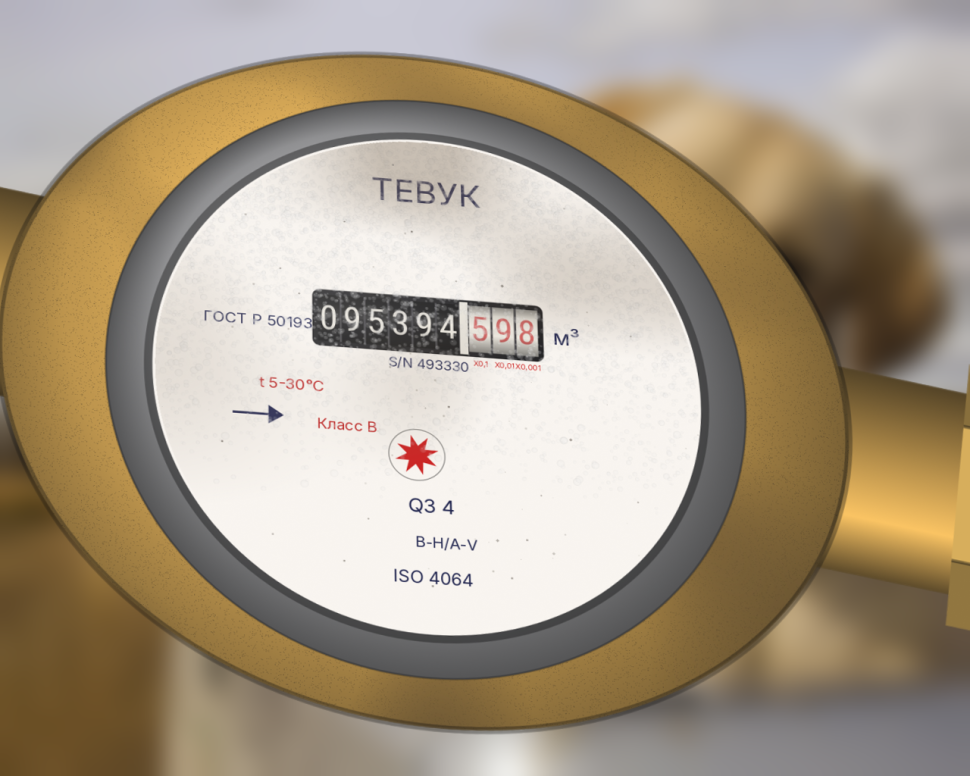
value=95394.598 unit=m³
